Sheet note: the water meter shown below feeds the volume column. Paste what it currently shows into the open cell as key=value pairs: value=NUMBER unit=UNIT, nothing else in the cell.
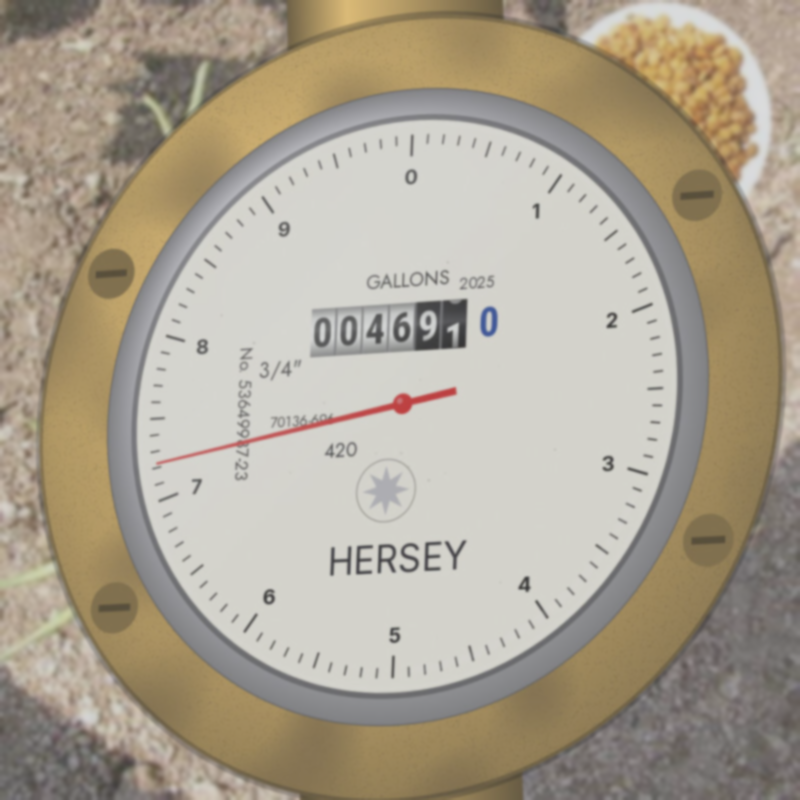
value=46907.2 unit=gal
